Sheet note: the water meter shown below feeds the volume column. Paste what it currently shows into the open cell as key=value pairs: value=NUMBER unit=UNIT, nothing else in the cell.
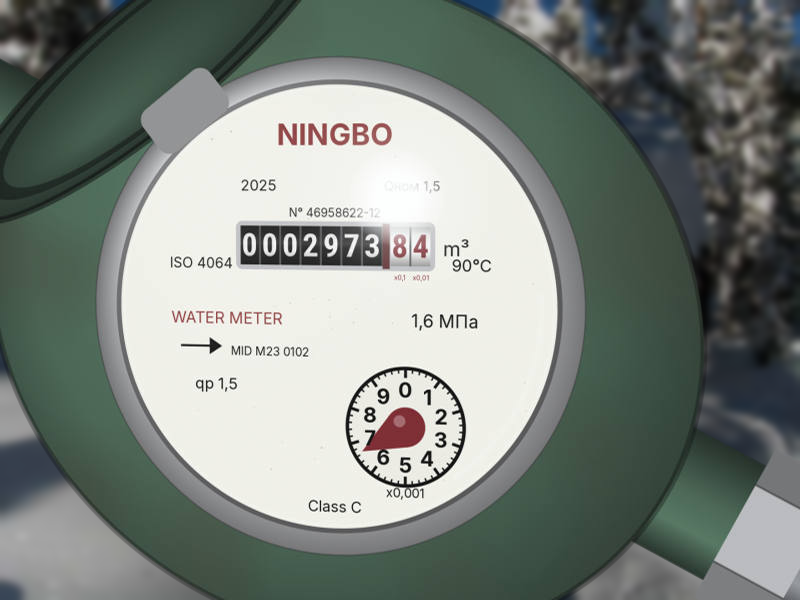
value=2973.846 unit=m³
